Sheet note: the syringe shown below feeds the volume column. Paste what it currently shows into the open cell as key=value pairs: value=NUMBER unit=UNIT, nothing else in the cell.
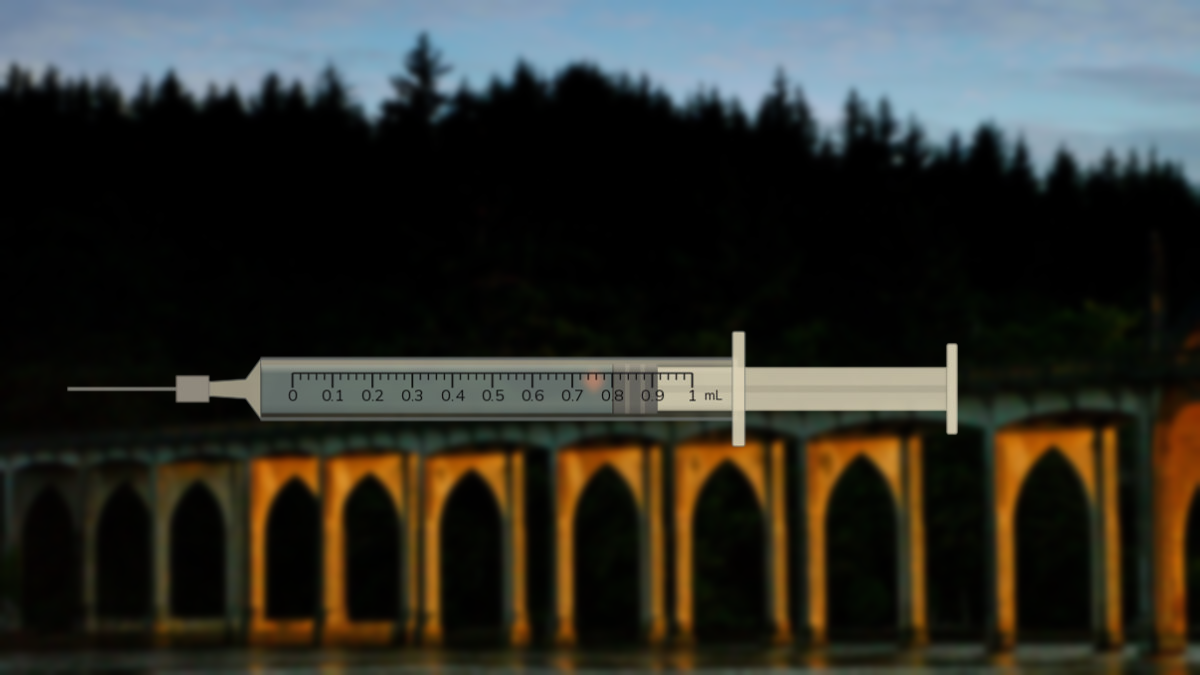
value=0.8 unit=mL
